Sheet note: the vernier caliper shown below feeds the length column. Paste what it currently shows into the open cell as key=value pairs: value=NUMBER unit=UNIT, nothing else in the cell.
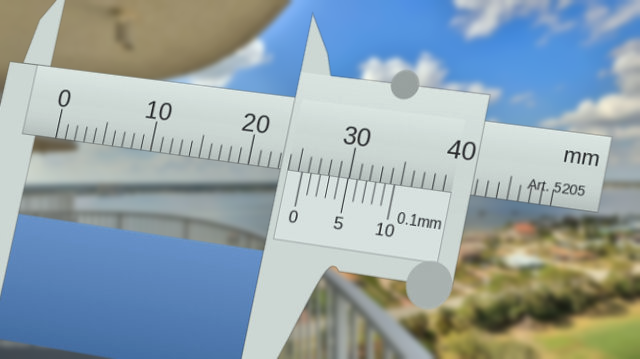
value=25.4 unit=mm
